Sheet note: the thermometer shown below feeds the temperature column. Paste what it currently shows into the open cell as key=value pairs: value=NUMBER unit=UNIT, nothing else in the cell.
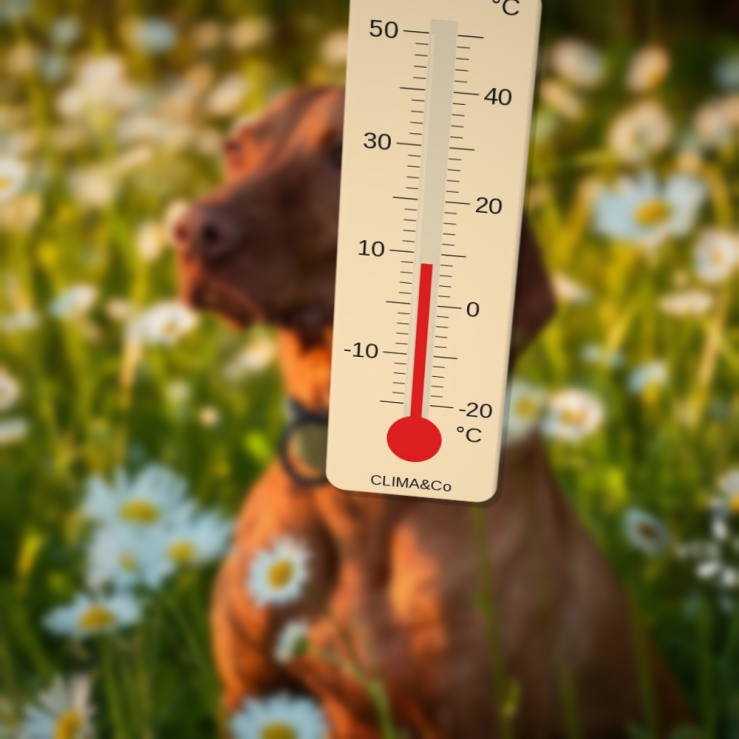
value=8 unit=°C
